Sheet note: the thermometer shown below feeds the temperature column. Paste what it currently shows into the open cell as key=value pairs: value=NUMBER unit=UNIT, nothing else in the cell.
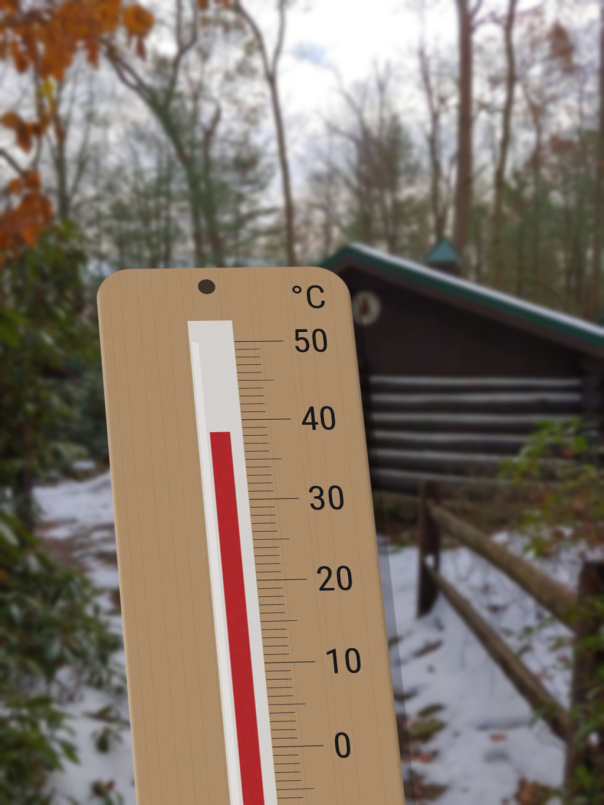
value=38.5 unit=°C
